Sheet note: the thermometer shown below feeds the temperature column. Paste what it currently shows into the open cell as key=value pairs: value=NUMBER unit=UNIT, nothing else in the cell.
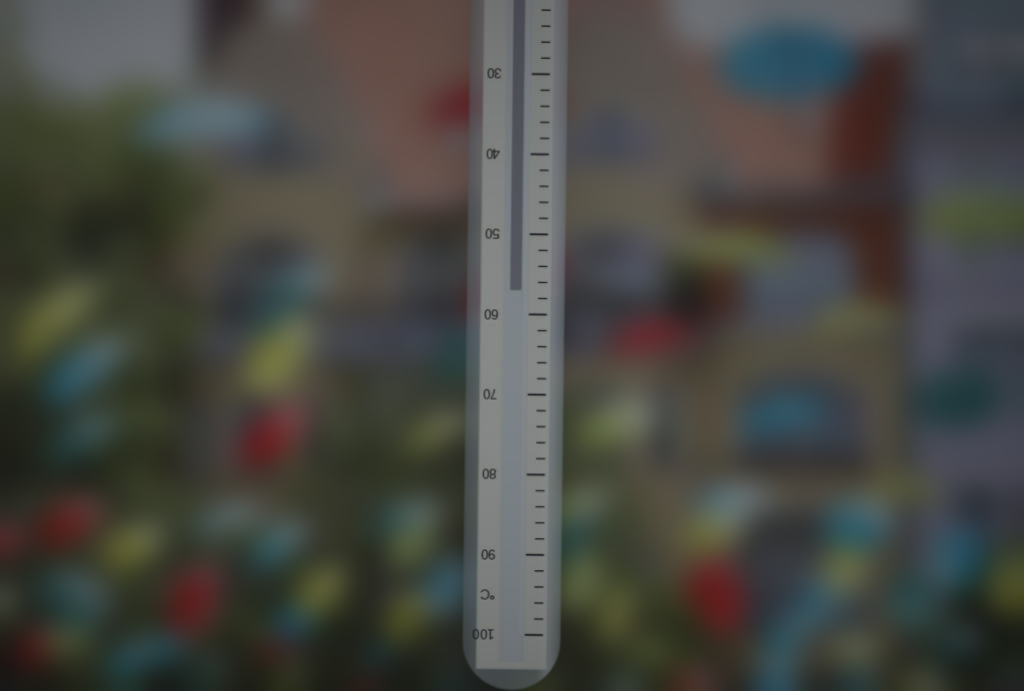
value=57 unit=°C
